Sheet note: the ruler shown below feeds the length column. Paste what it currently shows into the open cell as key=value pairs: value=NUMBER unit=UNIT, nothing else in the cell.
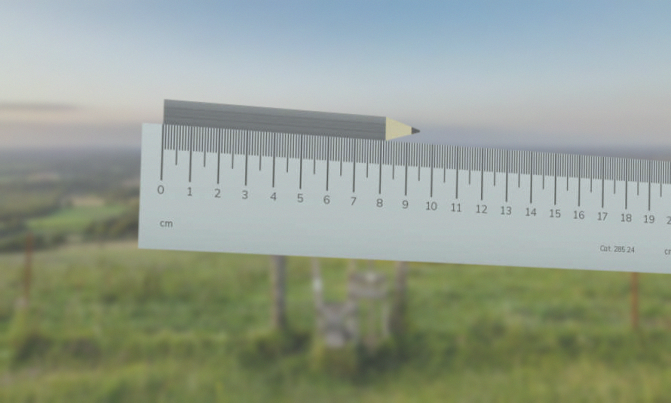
value=9.5 unit=cm
